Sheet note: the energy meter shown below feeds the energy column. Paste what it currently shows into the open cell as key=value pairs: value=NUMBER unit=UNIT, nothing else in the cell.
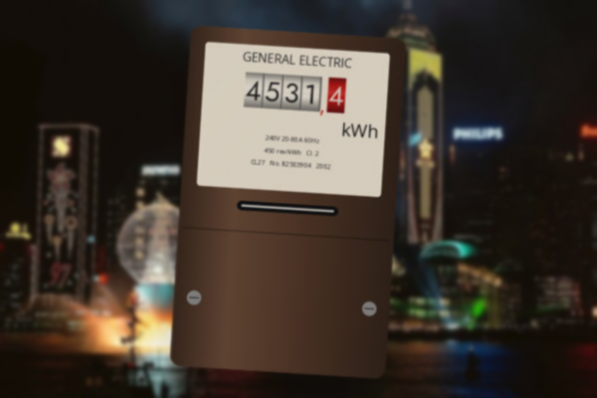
value=4531.4 unit=kWh
